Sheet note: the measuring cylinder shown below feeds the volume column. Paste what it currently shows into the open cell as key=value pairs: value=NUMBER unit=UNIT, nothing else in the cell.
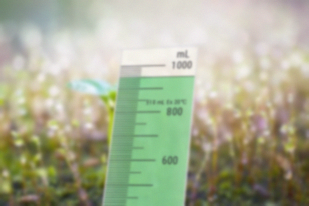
value=950 unit=mL
